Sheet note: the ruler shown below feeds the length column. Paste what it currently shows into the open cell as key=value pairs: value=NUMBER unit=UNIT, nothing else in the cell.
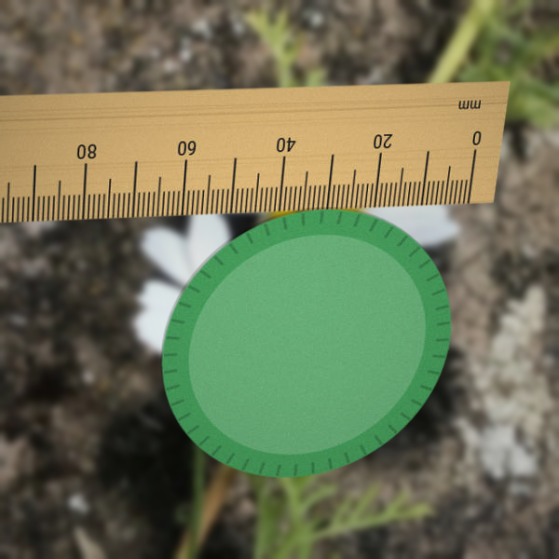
value=62 unit=mm
